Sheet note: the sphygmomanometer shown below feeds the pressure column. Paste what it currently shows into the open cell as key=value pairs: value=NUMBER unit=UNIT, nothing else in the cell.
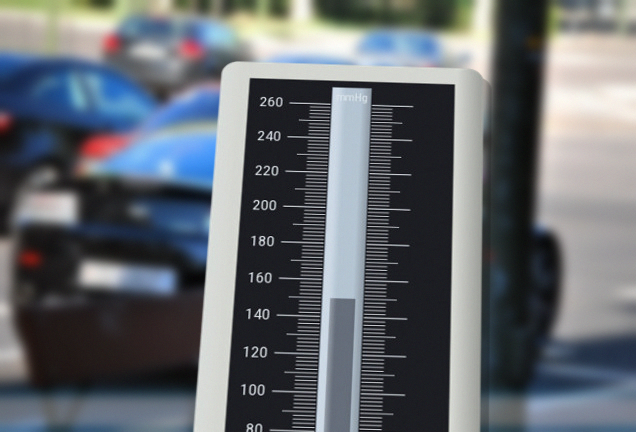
value=150 unit=mmHg
